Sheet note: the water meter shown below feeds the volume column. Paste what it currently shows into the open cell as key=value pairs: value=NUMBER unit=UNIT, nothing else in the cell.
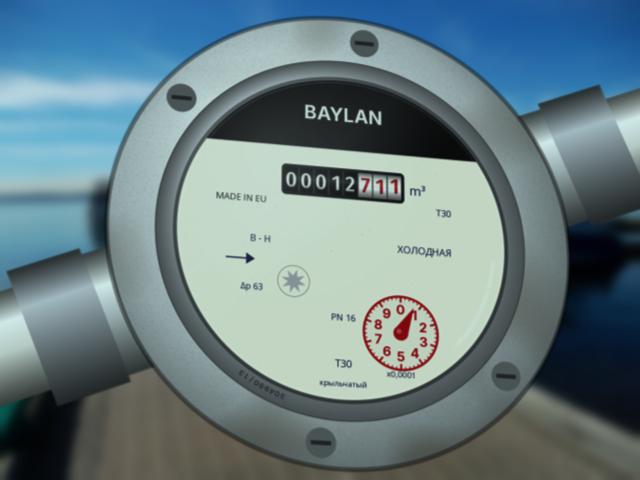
value=12.7110 unit=m³
